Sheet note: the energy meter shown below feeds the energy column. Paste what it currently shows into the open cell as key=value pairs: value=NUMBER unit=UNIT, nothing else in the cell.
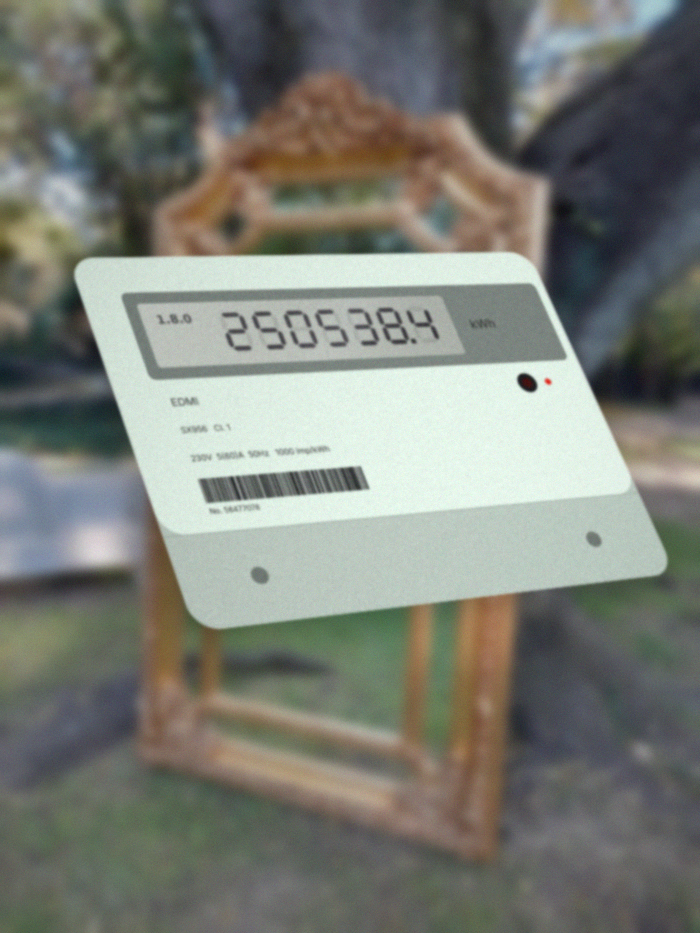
value=250538.4 unit=kWh
